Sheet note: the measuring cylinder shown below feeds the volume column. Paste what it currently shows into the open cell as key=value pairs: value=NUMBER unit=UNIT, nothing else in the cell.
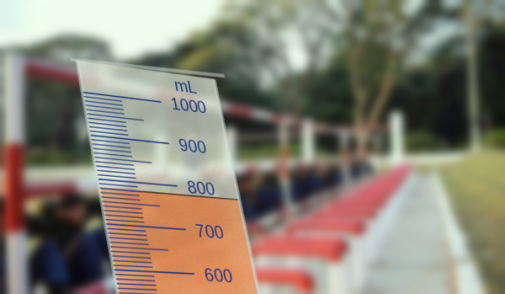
value=780 unit=mL
